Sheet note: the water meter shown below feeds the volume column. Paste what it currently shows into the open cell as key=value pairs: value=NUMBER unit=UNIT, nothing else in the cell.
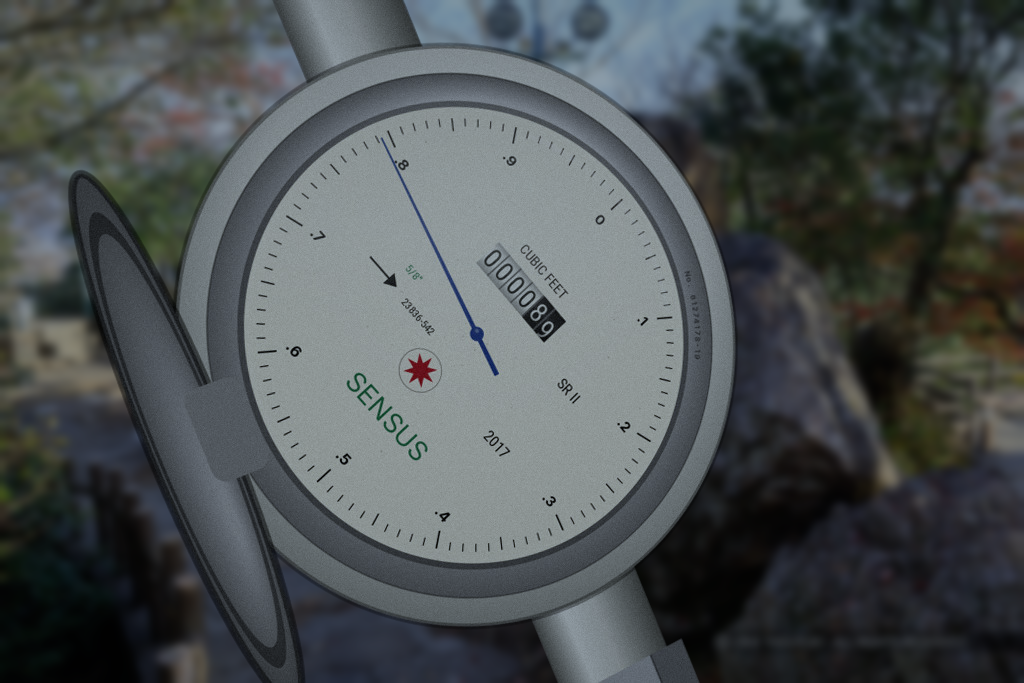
value=88.79 unit=ft³
